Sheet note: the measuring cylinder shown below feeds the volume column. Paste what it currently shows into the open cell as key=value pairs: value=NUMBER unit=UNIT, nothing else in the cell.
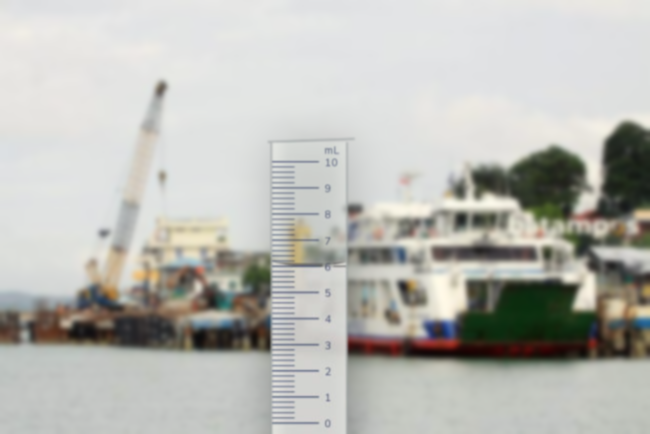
value=6 unit=mL
